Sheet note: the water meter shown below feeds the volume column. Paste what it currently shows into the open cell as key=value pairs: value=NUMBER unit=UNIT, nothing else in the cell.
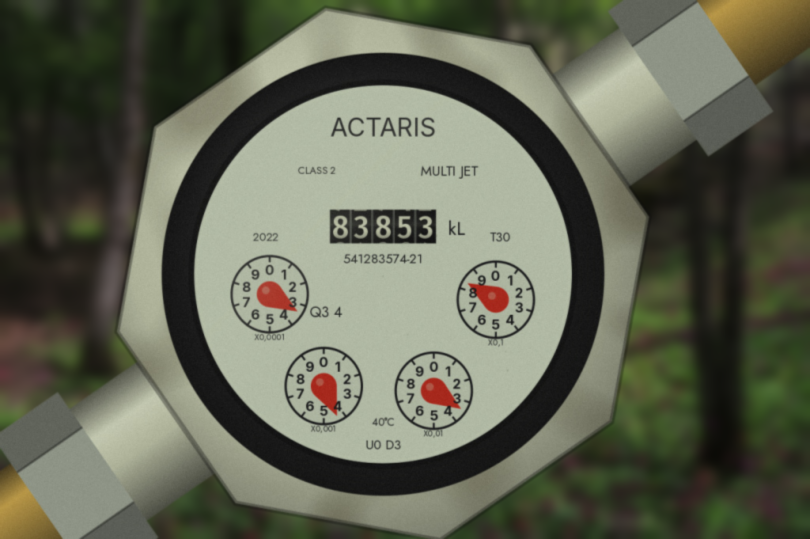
value=83853.8343 unit=kL
